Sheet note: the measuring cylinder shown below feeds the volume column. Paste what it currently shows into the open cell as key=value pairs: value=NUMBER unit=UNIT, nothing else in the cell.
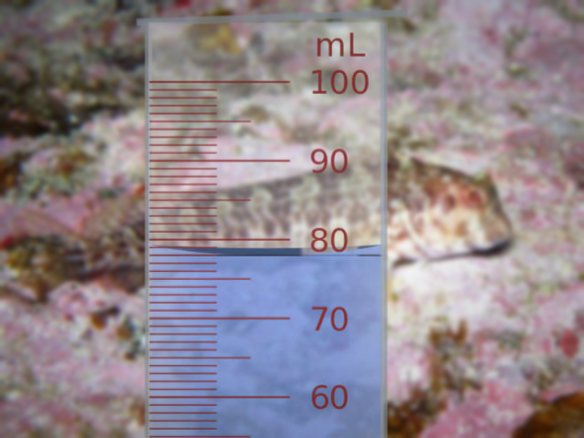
value=78 unit=mL
